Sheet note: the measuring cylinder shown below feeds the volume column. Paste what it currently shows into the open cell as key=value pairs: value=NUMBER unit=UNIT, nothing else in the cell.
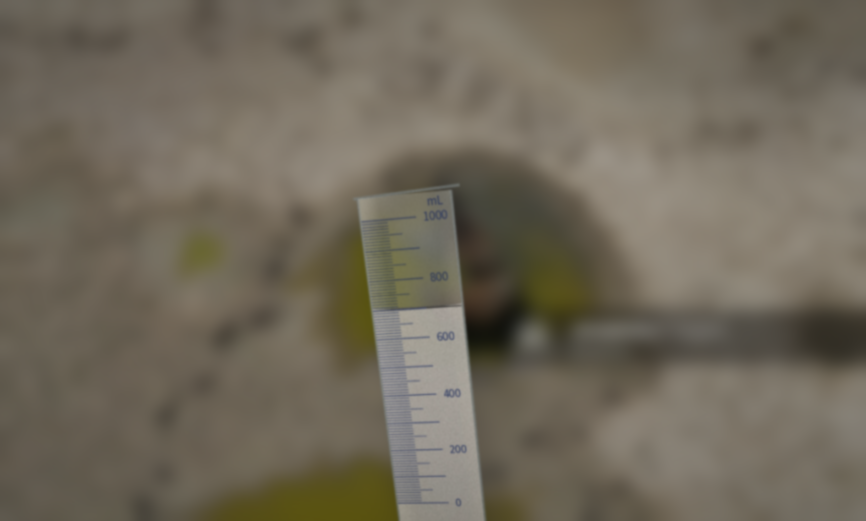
value=700 unit=mL
